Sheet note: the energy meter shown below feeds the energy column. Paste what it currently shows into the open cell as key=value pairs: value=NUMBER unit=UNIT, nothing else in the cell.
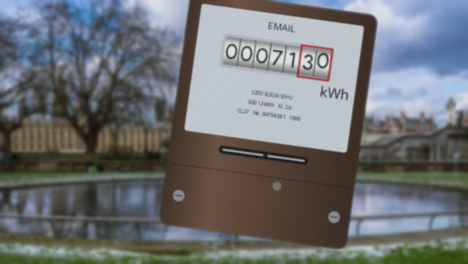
value=71.30 unit=kWh
